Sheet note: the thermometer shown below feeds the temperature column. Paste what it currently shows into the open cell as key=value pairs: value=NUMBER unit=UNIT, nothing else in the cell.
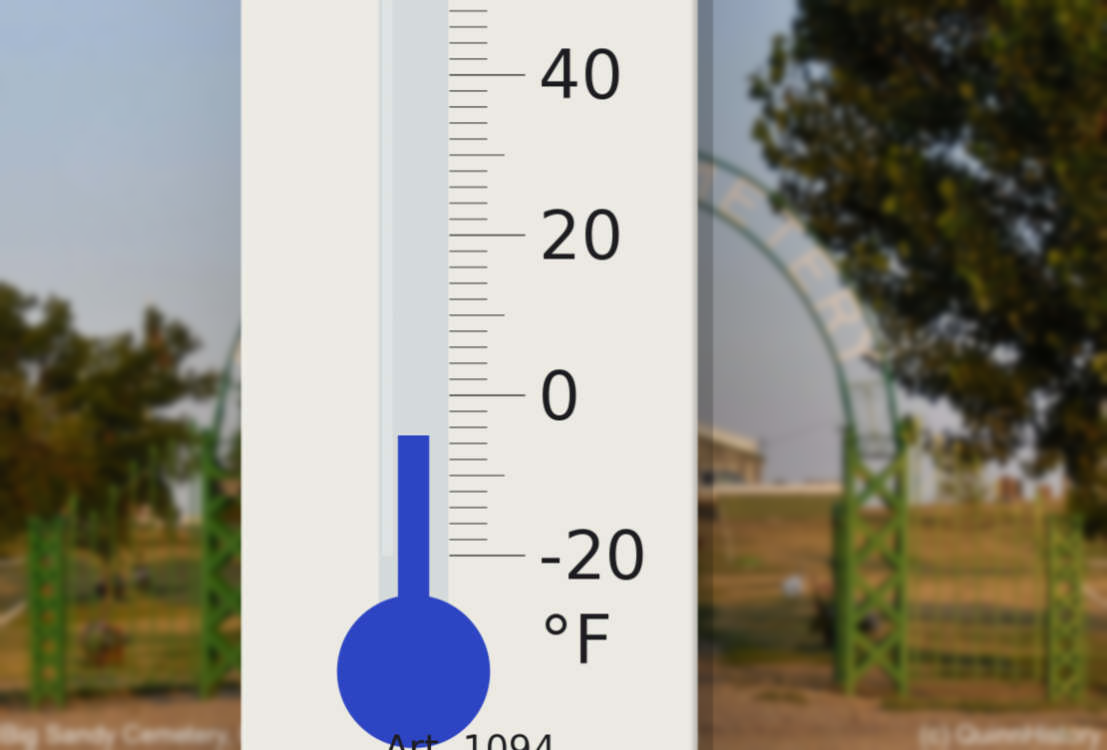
value=-5 unit=°F
